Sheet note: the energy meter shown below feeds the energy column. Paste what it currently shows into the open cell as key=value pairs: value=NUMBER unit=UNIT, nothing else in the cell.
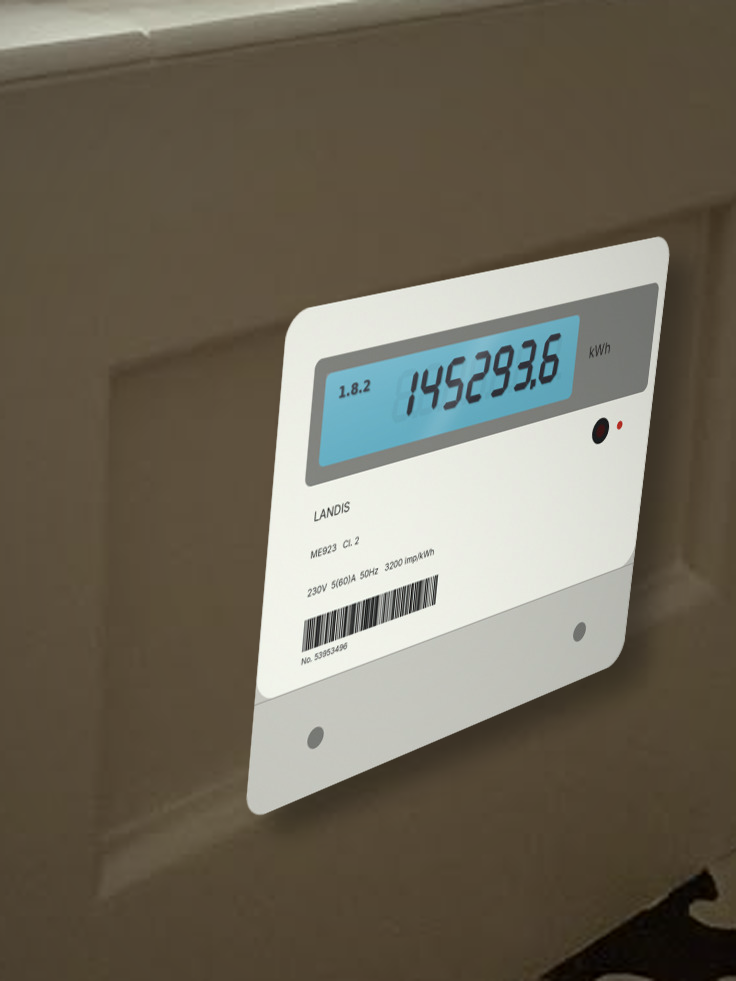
value=145293.6 unit=kWh
